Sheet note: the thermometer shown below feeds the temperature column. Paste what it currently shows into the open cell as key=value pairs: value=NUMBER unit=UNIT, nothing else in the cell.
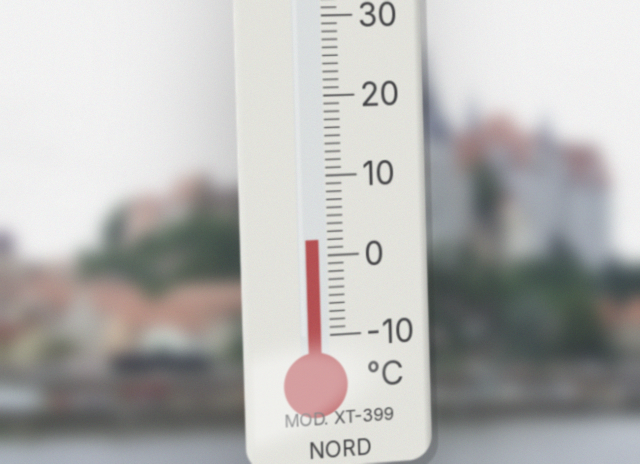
value=2 unit=°C
